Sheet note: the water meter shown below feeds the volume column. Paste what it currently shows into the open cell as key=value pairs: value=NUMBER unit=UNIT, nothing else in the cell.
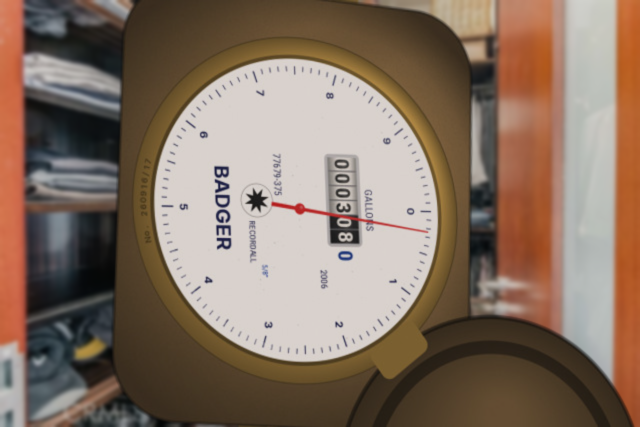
value=3080.2 unit=gal
